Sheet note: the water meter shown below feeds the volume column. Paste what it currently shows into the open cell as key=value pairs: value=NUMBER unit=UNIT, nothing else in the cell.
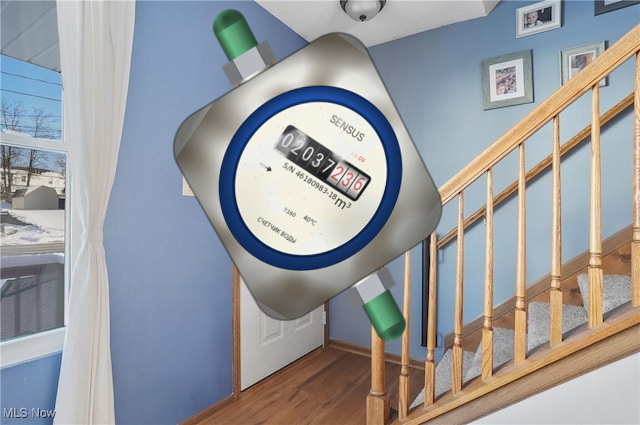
value=2037.236 unit=m³
